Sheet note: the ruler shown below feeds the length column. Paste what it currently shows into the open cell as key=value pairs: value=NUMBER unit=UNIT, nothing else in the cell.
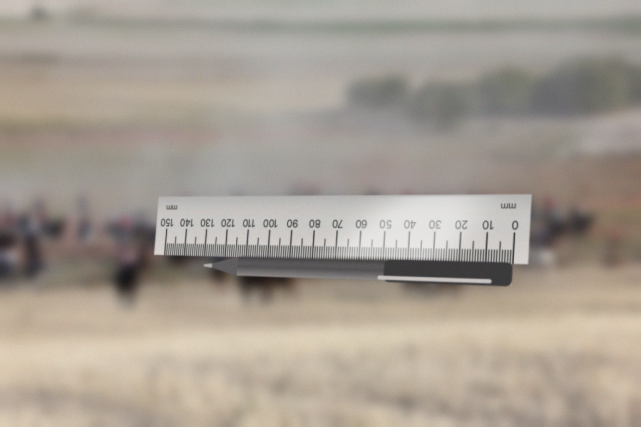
value=130 unit=mm
